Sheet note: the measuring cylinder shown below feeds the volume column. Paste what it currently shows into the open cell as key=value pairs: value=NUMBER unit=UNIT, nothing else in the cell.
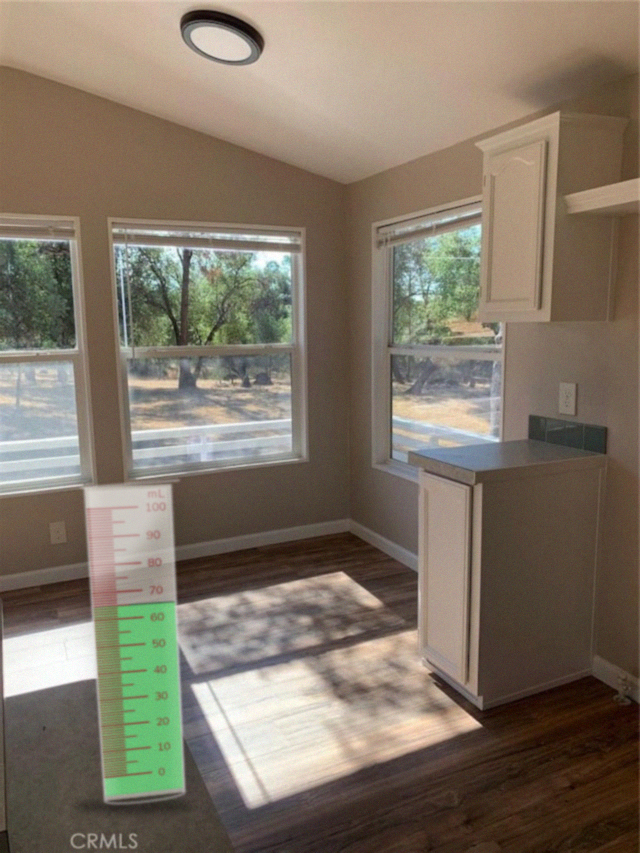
value=65 unit=mL
